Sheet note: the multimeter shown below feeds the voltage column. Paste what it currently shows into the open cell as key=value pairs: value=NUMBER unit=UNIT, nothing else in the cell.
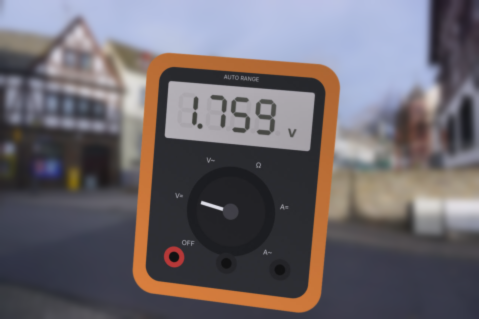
value=1.759 unit=V
